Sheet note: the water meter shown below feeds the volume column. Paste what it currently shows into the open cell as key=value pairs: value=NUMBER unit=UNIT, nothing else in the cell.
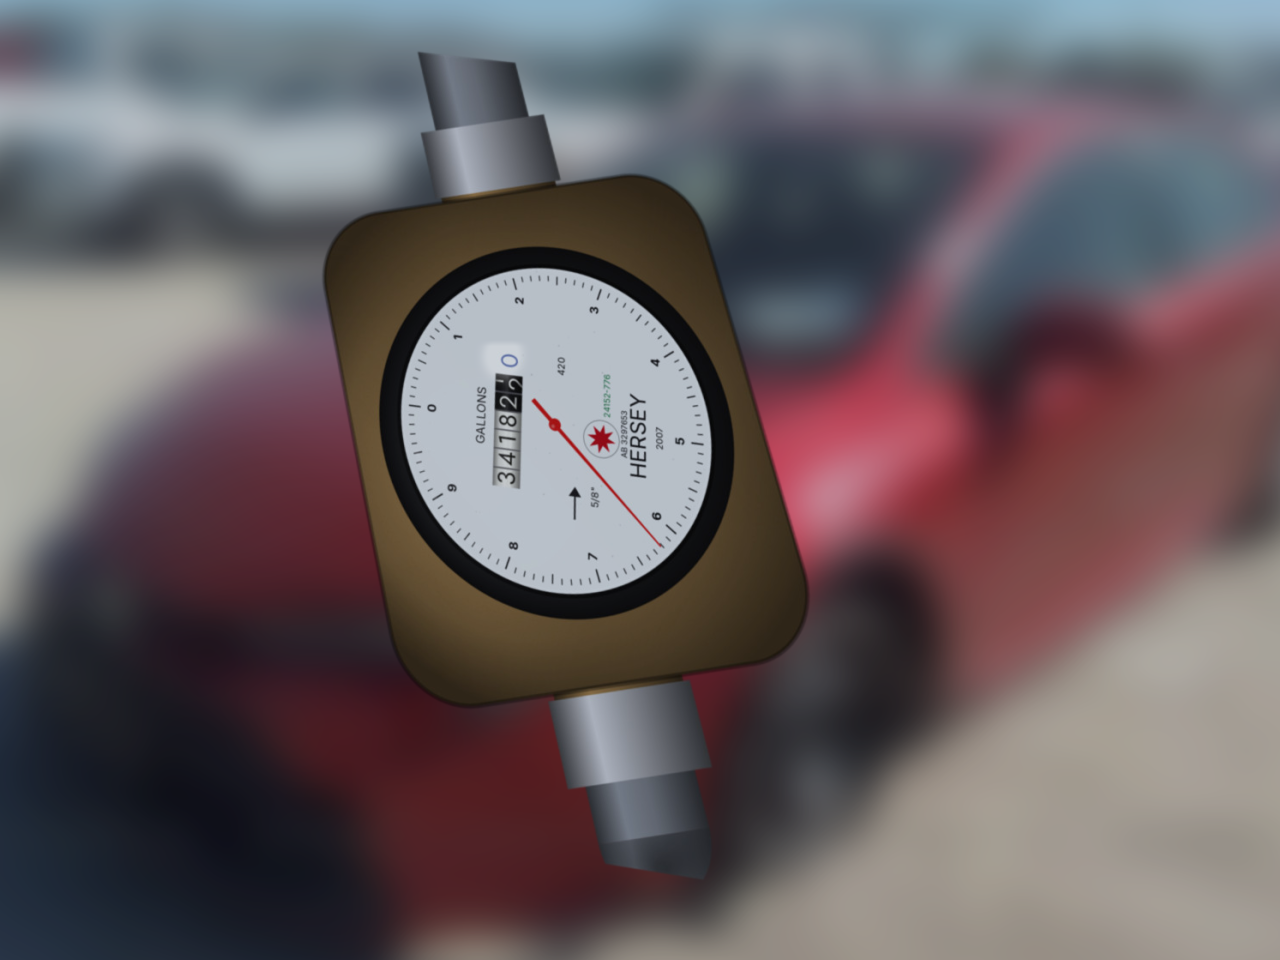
value=3418216.2 unit=gal
